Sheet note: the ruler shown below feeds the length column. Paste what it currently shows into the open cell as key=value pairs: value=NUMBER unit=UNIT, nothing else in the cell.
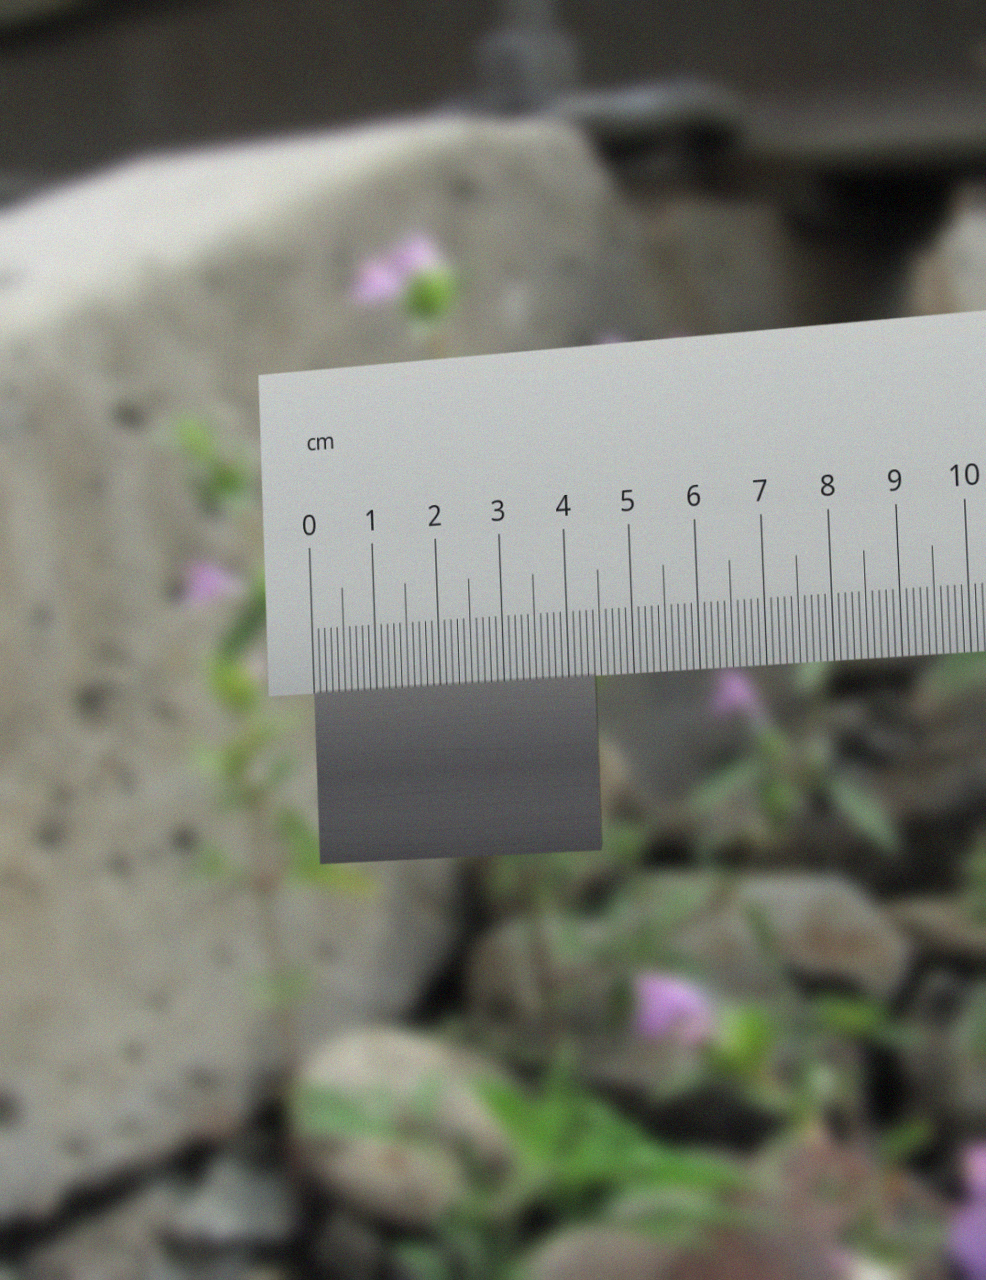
value=4.4 unit=cm
